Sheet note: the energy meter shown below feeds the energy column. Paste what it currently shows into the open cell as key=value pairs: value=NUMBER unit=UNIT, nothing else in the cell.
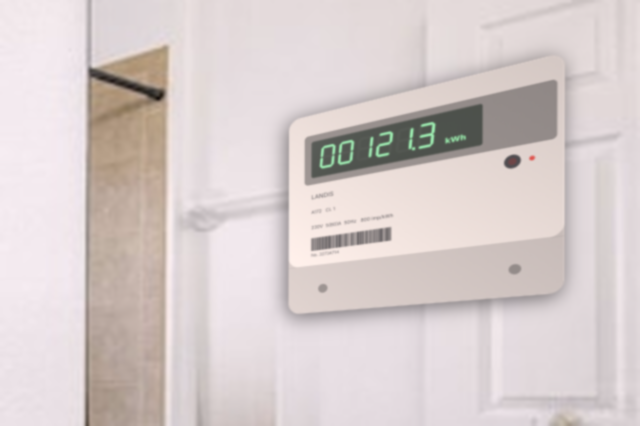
value=121.3 unit=kWh
